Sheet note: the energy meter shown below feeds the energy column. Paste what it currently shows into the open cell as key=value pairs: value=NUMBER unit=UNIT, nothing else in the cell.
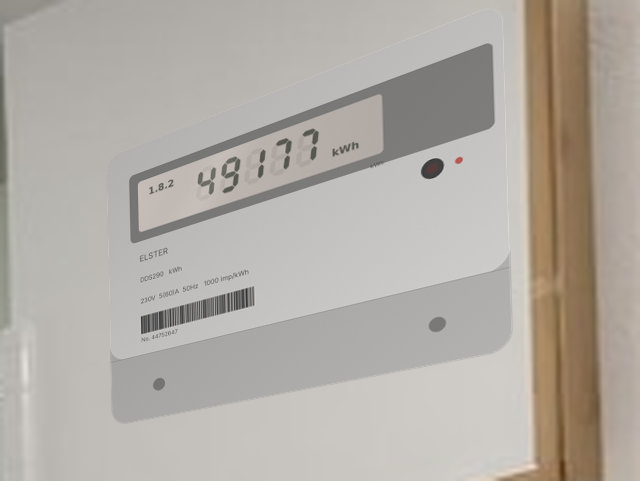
value=49177 unit=kWh
